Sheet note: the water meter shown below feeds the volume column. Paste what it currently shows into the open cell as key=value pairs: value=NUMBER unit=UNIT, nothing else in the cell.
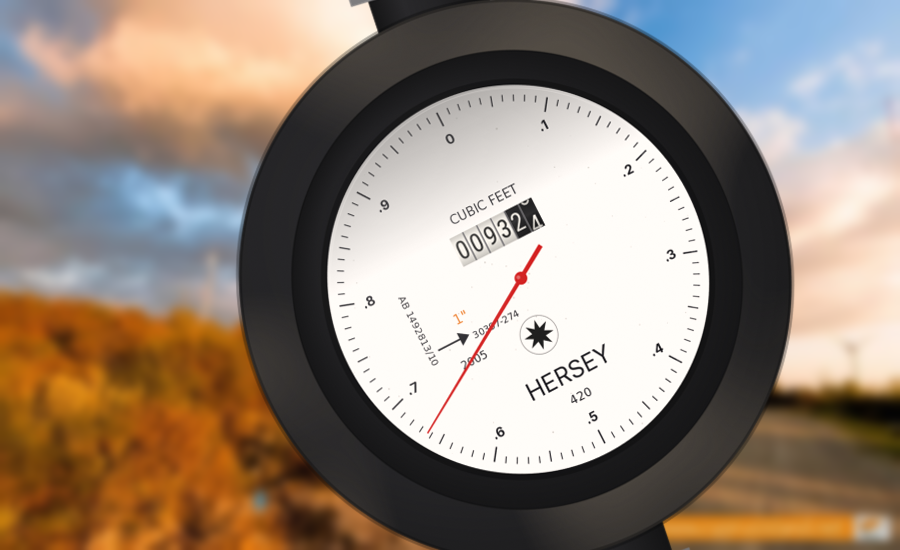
value=9323.66 unit=ft³
